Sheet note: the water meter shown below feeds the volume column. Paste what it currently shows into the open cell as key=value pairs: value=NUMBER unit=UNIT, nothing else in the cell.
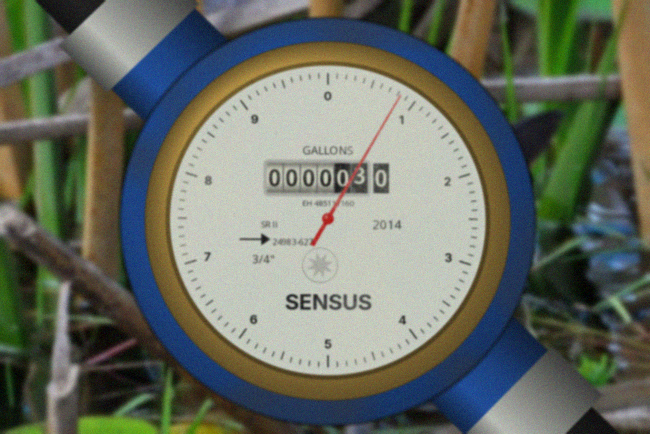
value=30.8 unit=gal
